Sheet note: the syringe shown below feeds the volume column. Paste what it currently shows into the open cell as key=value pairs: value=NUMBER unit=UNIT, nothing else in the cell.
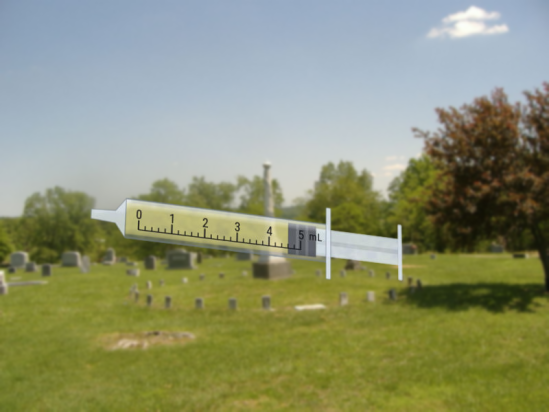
value=4.6 unit=mL
